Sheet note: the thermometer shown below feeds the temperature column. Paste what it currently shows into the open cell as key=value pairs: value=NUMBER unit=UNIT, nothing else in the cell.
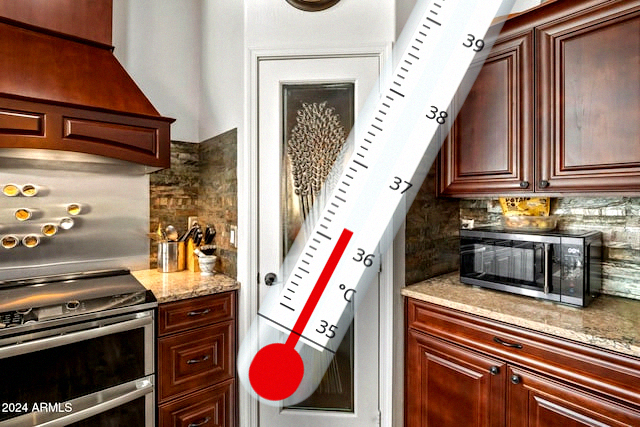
value=36.2 unit=°C
